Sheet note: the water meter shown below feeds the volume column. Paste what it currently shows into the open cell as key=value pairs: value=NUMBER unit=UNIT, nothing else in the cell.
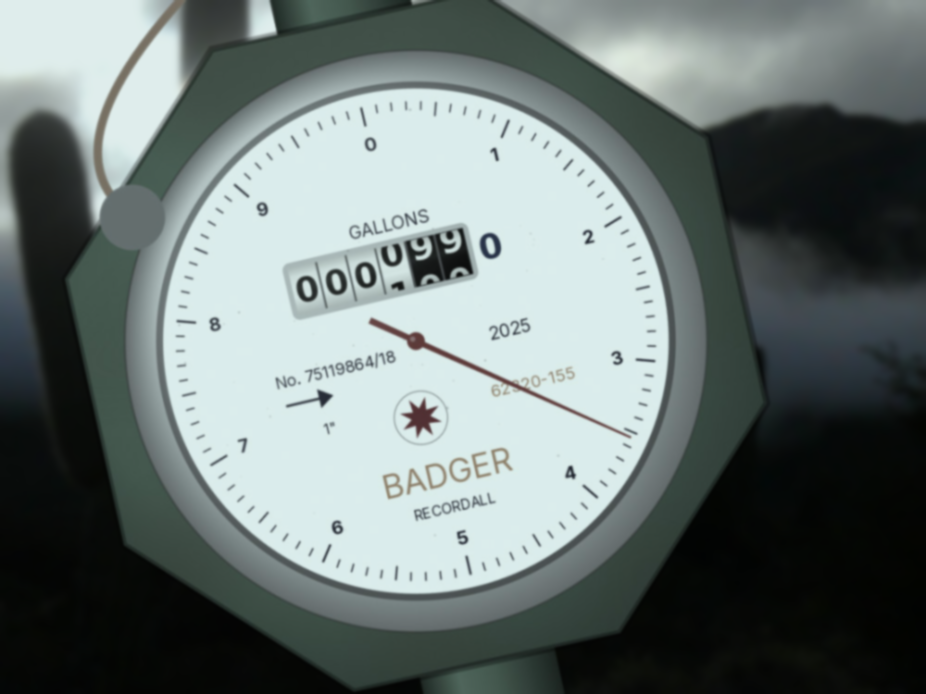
value=993.5 unit=gal
